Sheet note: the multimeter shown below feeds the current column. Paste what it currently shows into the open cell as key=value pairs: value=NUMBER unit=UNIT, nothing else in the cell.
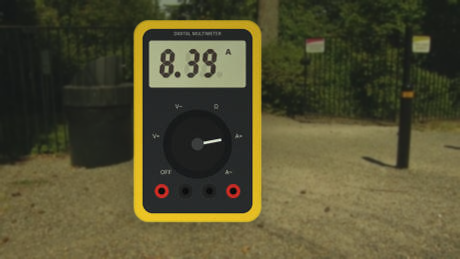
value=8.39 unit=A
